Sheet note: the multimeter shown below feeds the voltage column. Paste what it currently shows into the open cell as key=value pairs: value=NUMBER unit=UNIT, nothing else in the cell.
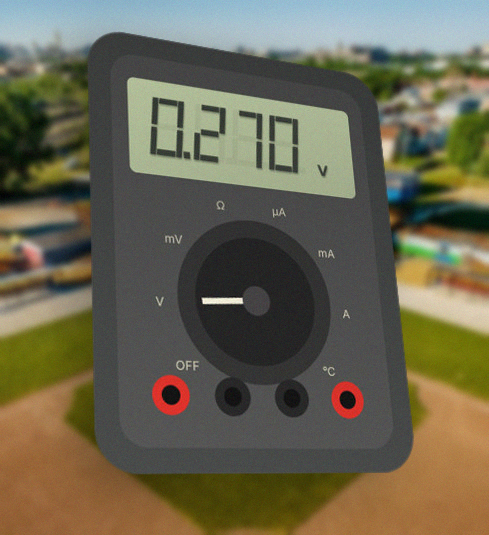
value=0.270 unit=V
